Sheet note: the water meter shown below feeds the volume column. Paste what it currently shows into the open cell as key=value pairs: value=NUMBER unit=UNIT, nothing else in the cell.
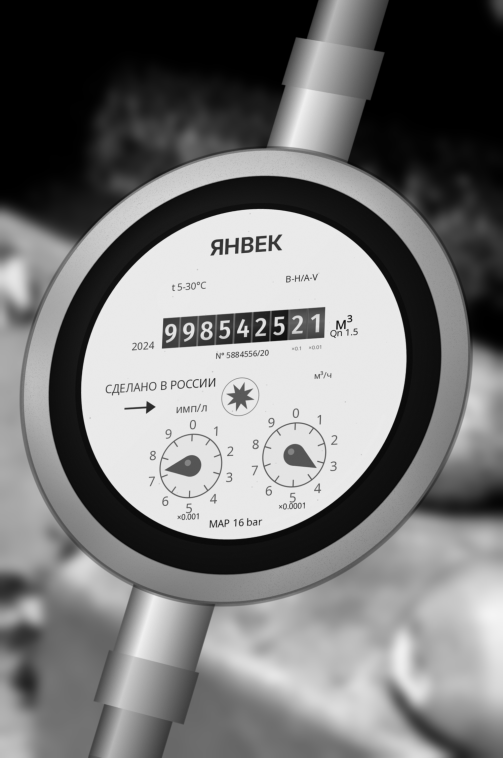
value=9985425.2173 unit=m³
